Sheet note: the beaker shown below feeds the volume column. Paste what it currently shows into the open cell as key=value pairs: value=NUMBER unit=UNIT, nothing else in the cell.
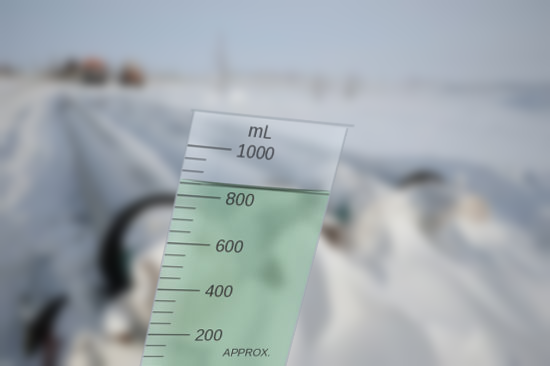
value=850 unit=mL
